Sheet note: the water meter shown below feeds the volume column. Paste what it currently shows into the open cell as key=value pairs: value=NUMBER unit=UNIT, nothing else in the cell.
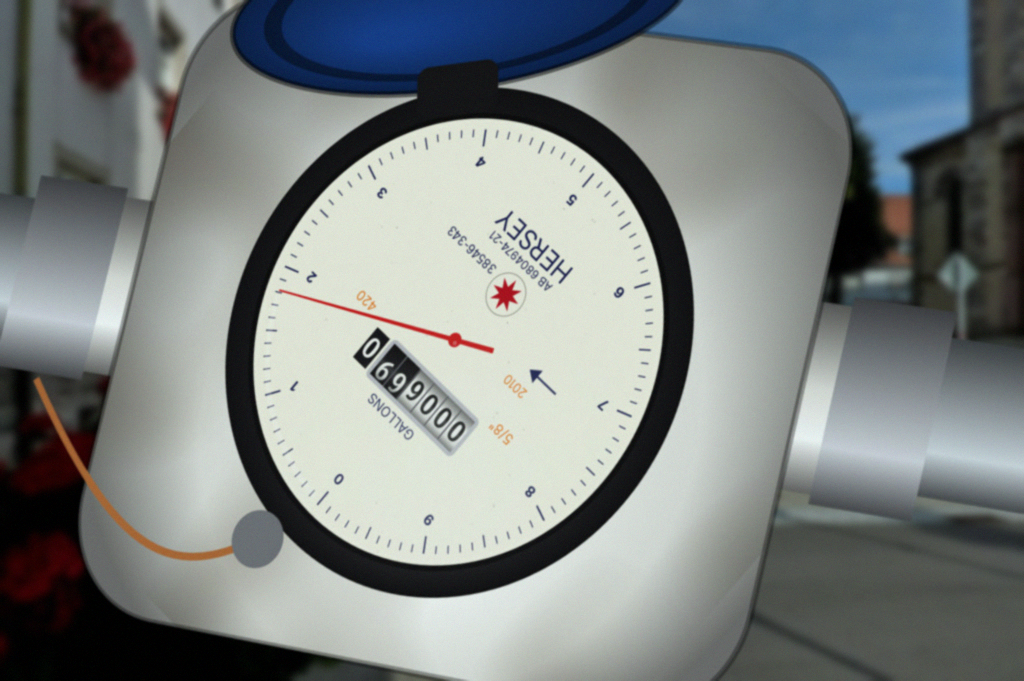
value=6691.8 unit=gal
